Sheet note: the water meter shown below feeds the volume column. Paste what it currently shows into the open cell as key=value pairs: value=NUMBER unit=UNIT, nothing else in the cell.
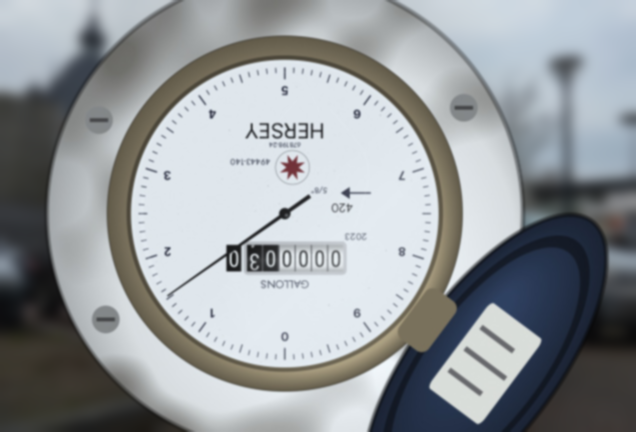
value=31.5 unit=gal
